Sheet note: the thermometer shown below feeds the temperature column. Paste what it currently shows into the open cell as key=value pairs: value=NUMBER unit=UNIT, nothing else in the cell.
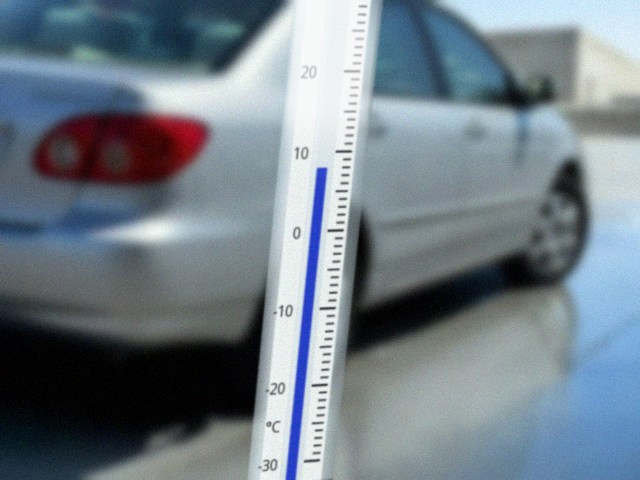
value=8 unit=°C
